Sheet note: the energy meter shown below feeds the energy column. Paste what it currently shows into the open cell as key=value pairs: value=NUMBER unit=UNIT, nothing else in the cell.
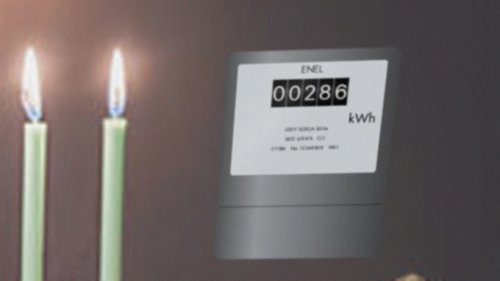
value=286 unit=kWh
